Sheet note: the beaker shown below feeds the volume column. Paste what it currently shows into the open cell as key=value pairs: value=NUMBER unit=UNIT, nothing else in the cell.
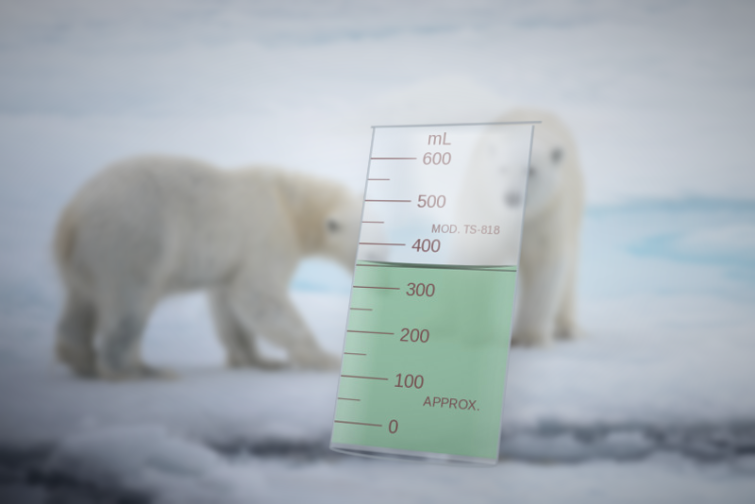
value=350 unit=mL
